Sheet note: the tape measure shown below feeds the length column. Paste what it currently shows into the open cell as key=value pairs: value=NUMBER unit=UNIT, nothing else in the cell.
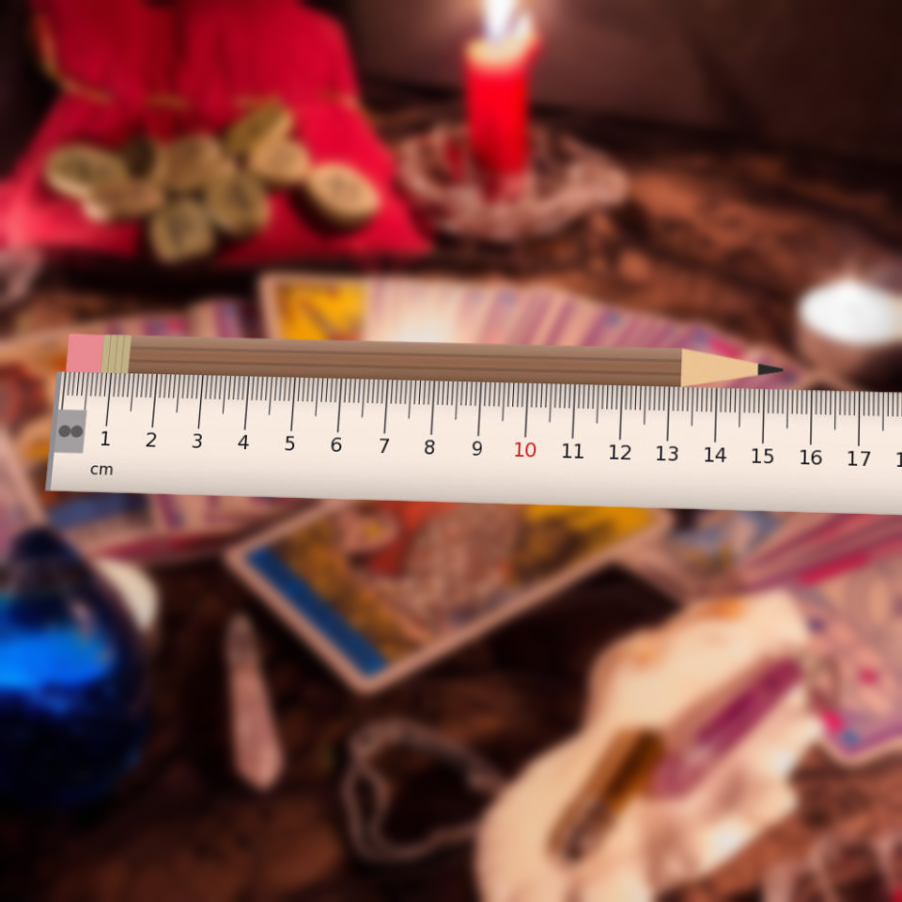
value=15.4 unit=cm
